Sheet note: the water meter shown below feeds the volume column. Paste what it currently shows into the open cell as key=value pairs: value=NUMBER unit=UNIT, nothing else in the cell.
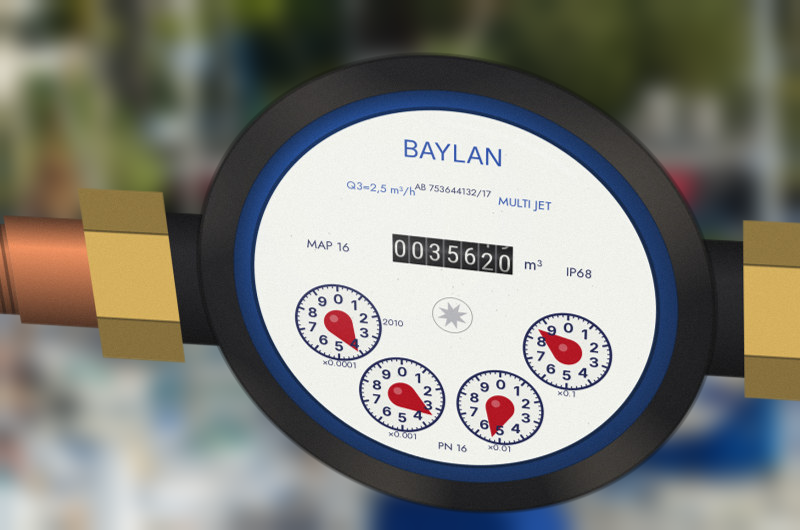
value=35619.8534 unit=m³
